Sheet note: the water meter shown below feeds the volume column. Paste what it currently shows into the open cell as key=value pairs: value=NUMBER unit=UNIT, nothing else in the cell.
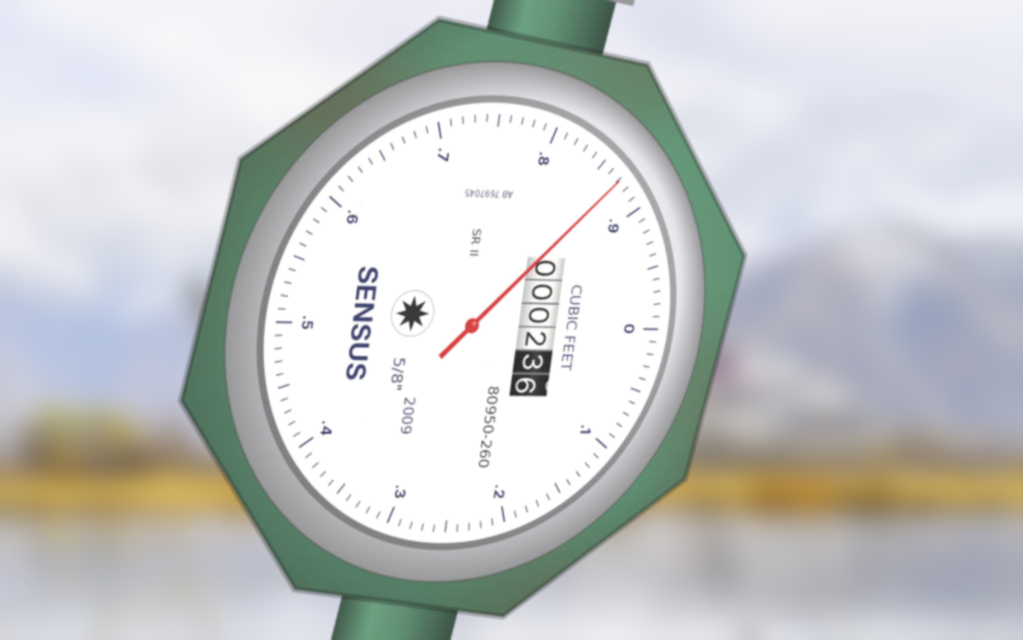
value=235.87 unit=ft³
